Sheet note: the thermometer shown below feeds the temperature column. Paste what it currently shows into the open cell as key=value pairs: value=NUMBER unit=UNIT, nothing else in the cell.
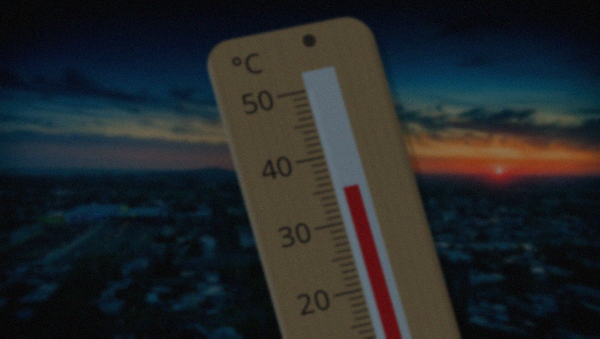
value=35 unit=°C
